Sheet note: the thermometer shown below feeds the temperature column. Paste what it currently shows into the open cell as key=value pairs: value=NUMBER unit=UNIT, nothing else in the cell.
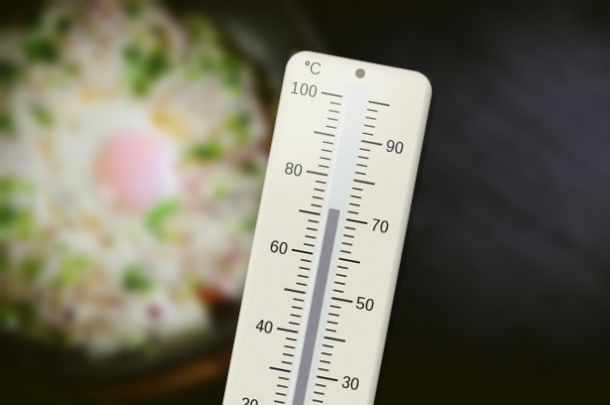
value=72 unit=°C
